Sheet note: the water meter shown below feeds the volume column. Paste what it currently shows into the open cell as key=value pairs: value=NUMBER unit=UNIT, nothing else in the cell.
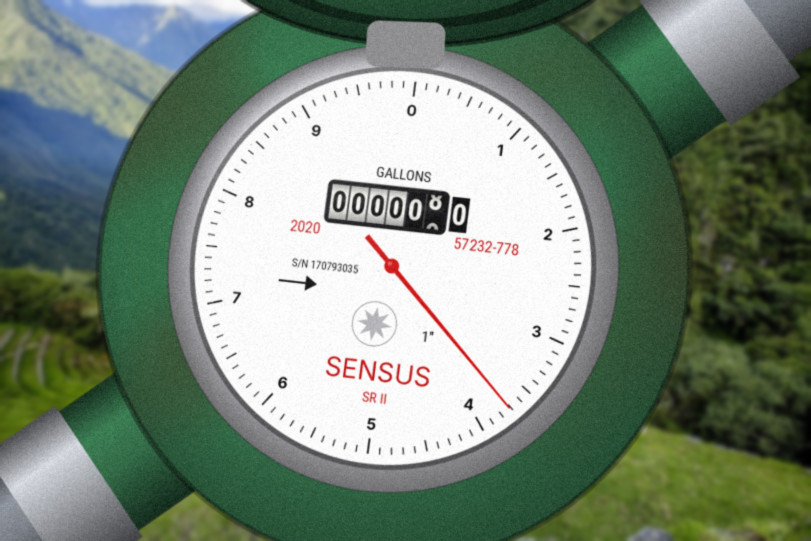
value=83.7 unit=gal
